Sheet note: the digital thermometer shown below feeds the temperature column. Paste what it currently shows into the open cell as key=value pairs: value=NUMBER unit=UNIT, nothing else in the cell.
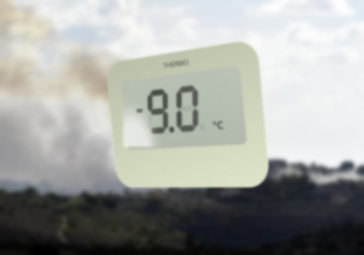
value=-9.0 unit=°C
